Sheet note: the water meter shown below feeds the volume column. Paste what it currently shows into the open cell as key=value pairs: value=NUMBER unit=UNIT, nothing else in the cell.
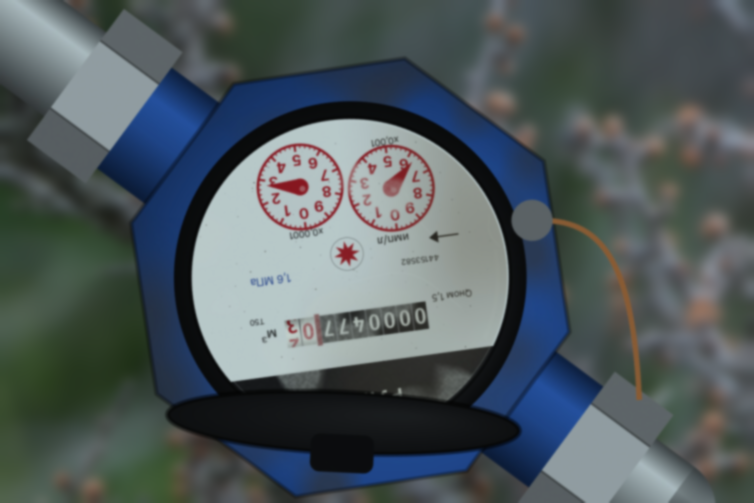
value=477.0262 unit=m³
